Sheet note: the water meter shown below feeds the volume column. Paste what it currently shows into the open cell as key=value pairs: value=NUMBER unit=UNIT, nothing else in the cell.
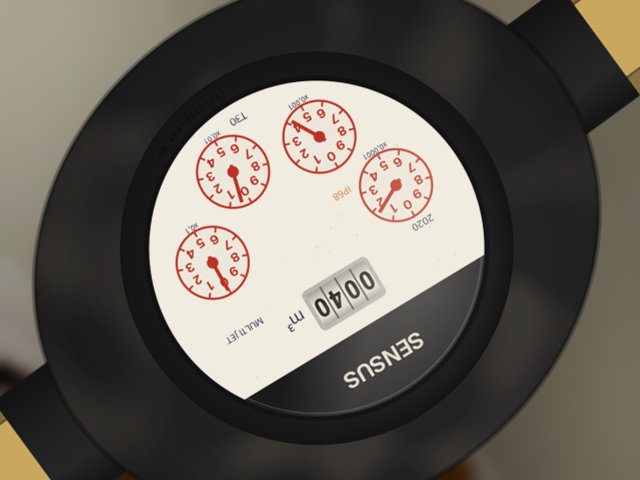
value=40.0041 unit=m³
